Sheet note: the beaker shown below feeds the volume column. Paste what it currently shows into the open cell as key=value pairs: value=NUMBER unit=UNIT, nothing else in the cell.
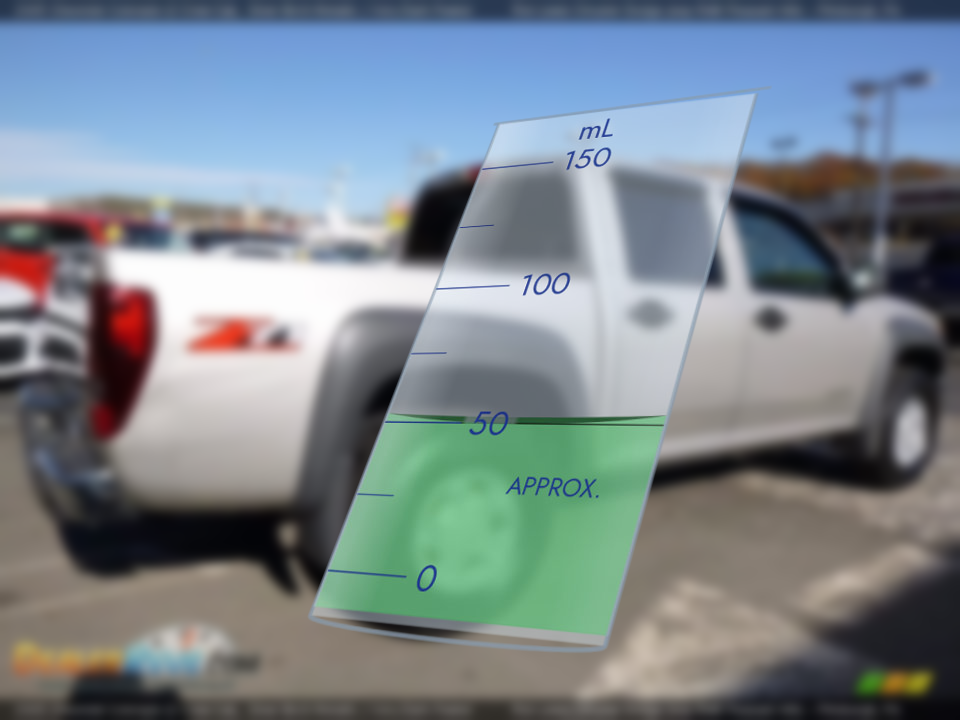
value=50 unit=mL
